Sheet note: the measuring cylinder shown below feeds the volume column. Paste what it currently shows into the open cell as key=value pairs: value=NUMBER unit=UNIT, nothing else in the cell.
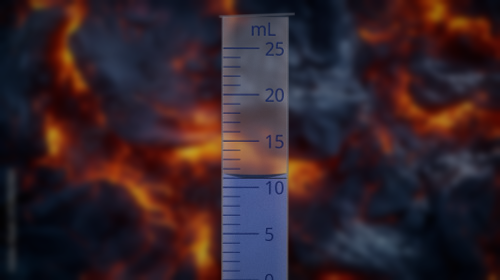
value=11 unit=mL
